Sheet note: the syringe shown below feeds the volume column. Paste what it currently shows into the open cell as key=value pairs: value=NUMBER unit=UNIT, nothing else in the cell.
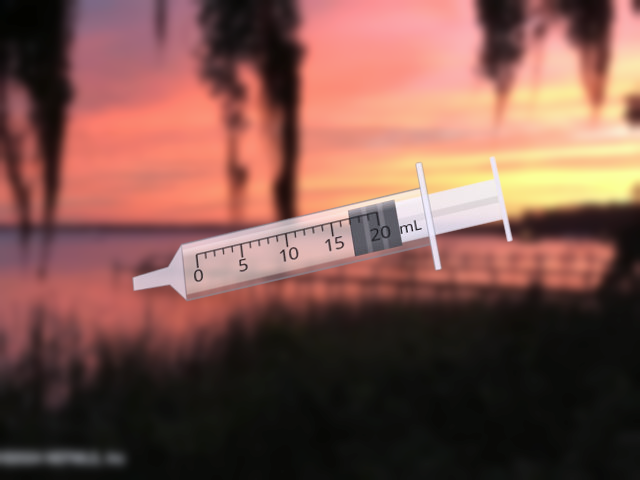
value=17 unit=mL
